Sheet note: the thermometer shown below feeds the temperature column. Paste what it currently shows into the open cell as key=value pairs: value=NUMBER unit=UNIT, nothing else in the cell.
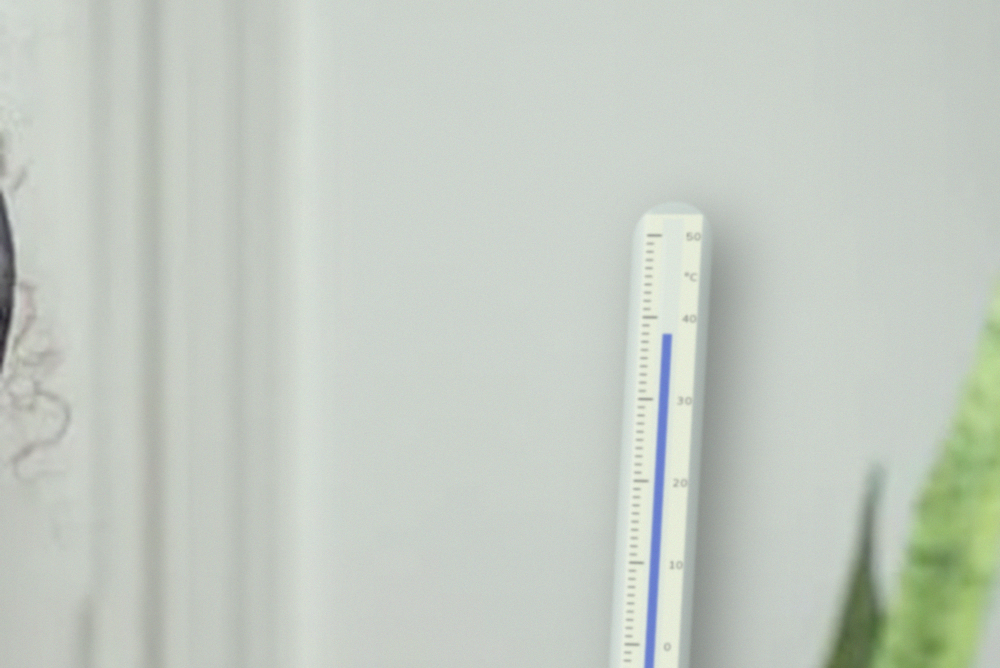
value=38 unit=°C
